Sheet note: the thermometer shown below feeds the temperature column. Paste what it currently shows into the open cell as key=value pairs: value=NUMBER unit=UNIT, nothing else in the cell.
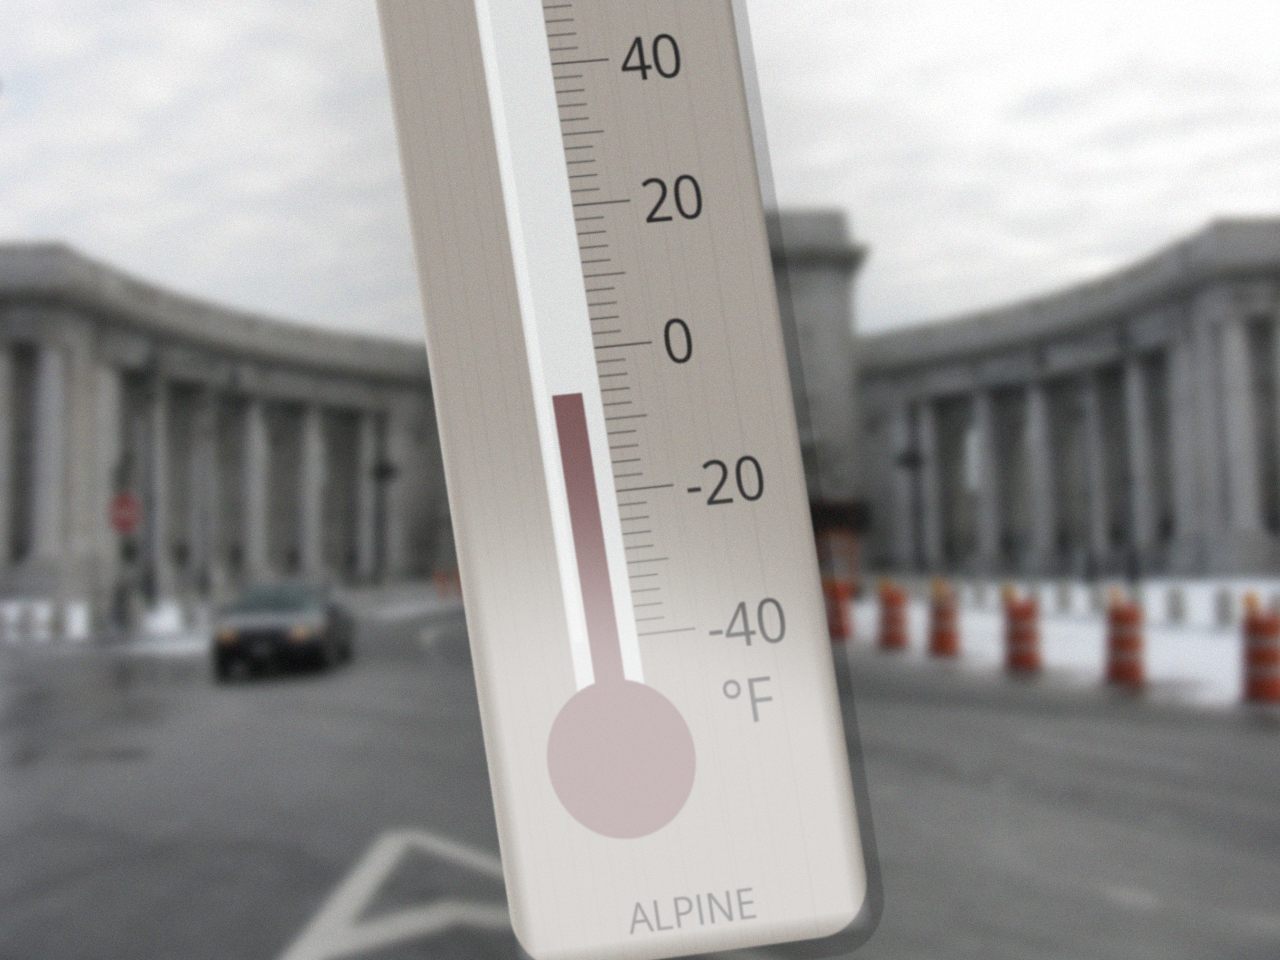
value=-6 unit=°F
